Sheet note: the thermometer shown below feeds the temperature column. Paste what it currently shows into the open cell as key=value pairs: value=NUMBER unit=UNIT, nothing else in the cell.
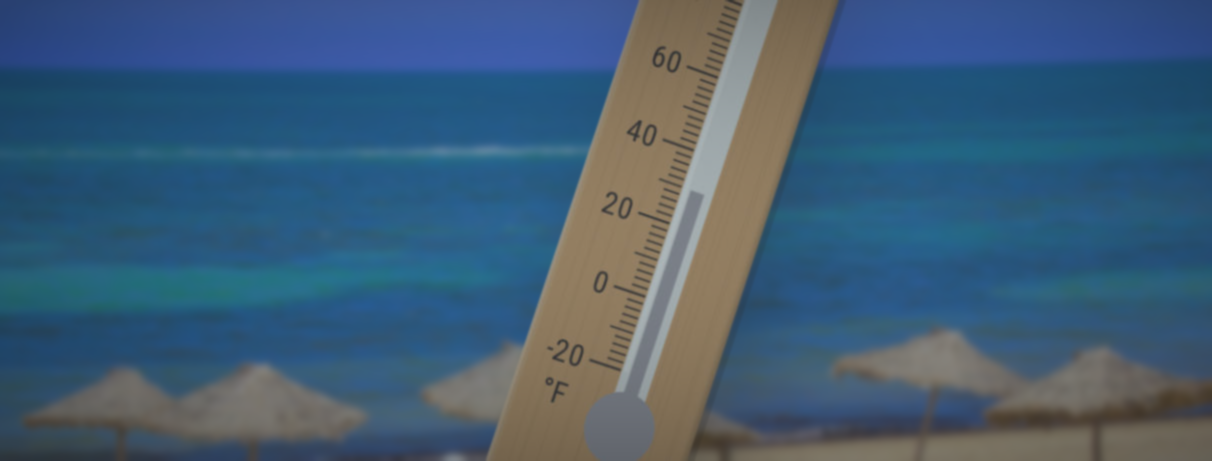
value=30 unit=°F
